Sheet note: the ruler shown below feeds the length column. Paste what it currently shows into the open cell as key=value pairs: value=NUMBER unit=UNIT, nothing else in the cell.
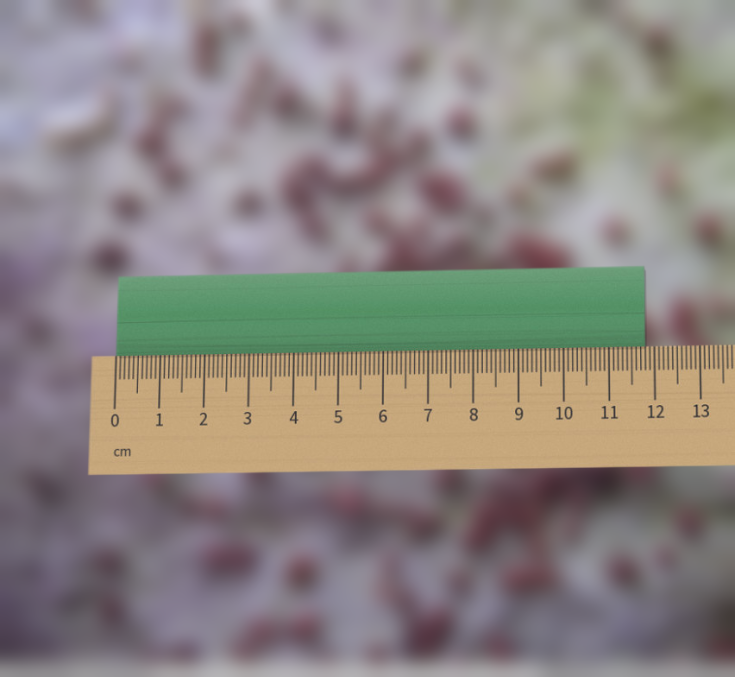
value=11.8 unit=cm
